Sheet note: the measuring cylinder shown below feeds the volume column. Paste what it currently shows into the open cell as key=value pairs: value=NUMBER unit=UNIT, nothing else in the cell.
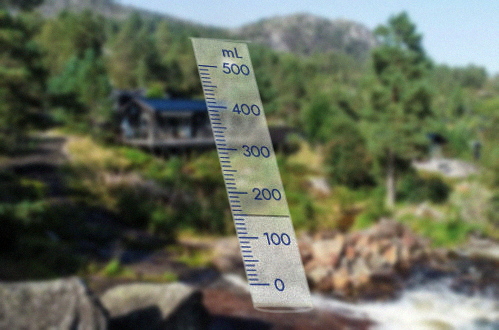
value=150 unit=mL
